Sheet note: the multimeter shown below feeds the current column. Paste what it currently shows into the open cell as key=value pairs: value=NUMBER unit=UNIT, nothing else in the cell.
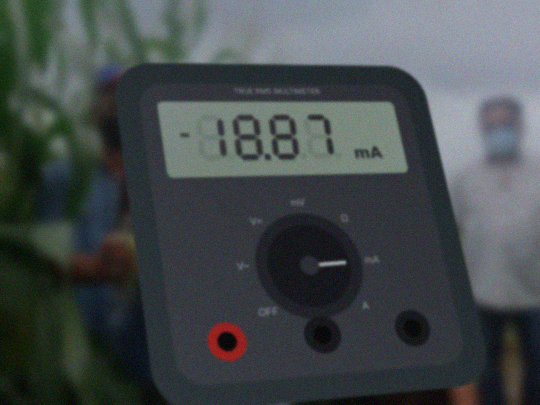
value=-18.87 unit=mA
